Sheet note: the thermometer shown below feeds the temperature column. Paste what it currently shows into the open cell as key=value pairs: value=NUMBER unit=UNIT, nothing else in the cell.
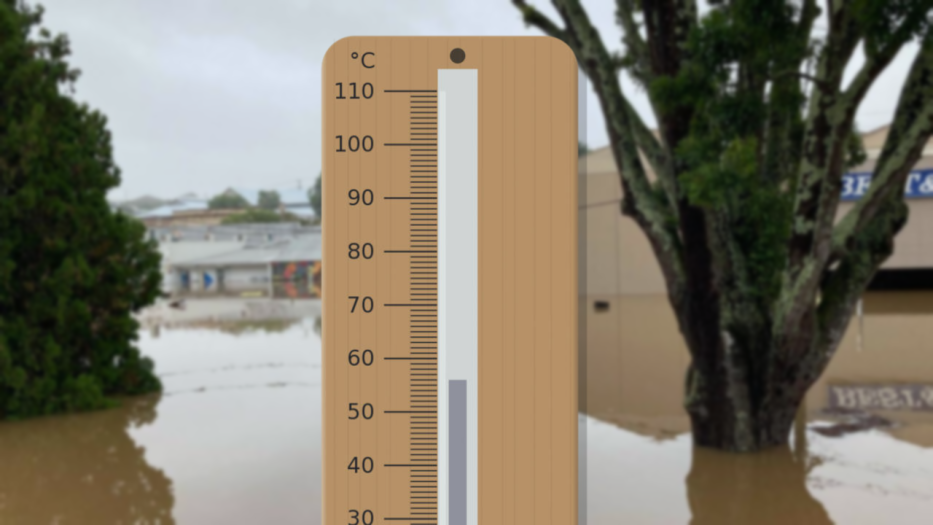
value=56 unit=°C
